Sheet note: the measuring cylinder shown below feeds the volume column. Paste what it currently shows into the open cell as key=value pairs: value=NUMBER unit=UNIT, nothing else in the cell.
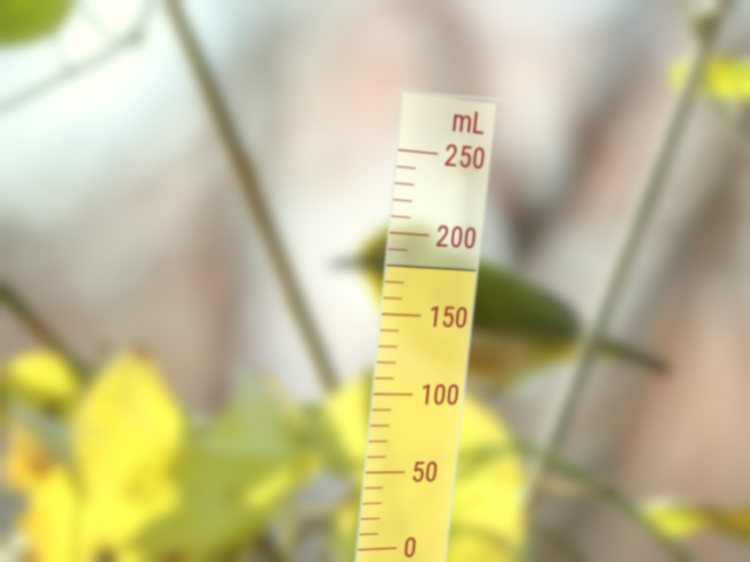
value=180 unit=mL
